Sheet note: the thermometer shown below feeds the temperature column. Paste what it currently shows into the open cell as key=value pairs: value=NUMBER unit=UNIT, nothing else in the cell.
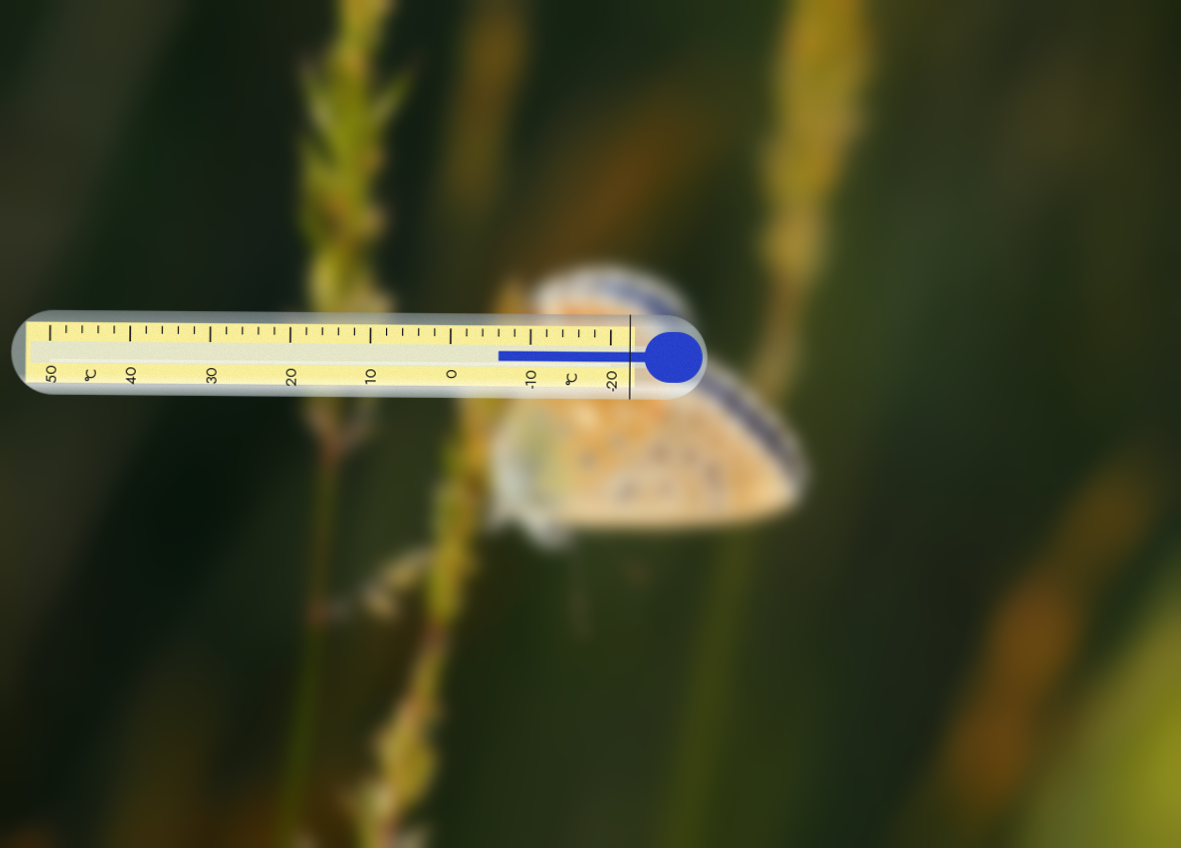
value=-6 unit=°C
